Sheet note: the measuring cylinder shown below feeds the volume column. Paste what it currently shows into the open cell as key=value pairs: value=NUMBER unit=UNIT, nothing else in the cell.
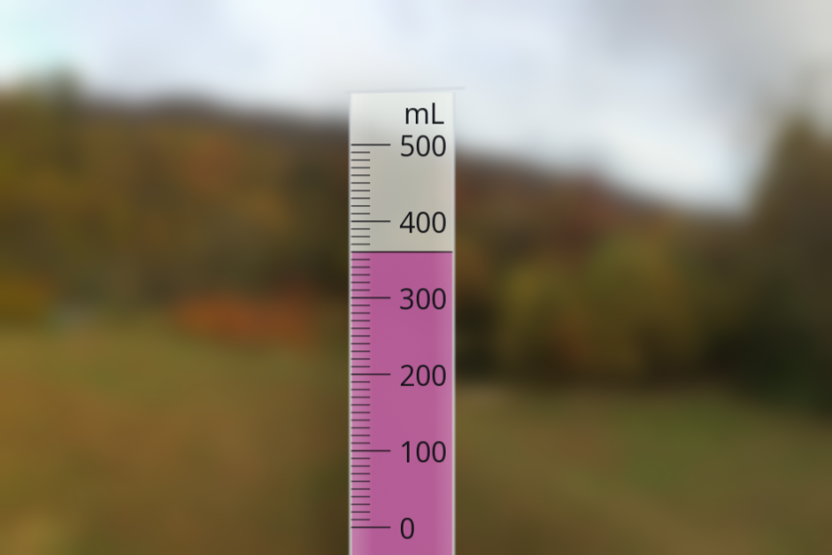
value=360 unit=mL
